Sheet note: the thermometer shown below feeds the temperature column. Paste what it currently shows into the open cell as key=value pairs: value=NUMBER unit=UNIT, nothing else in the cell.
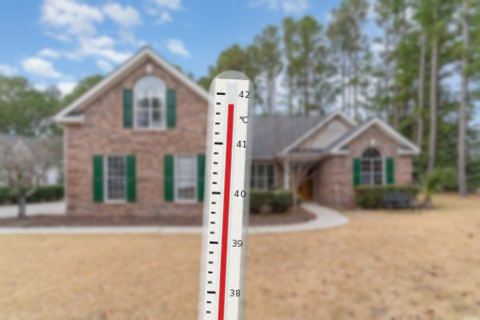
value=41.8 unit=°C
